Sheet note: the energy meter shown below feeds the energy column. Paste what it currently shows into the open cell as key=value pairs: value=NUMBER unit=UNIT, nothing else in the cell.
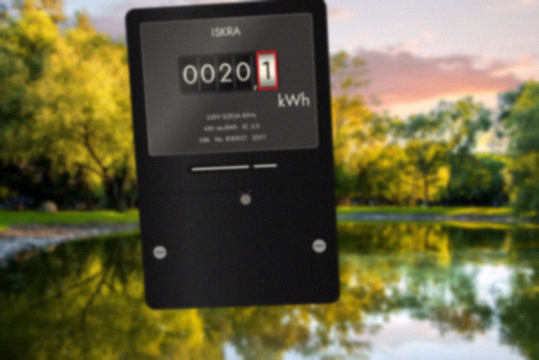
value=20.1 unit=kWh
